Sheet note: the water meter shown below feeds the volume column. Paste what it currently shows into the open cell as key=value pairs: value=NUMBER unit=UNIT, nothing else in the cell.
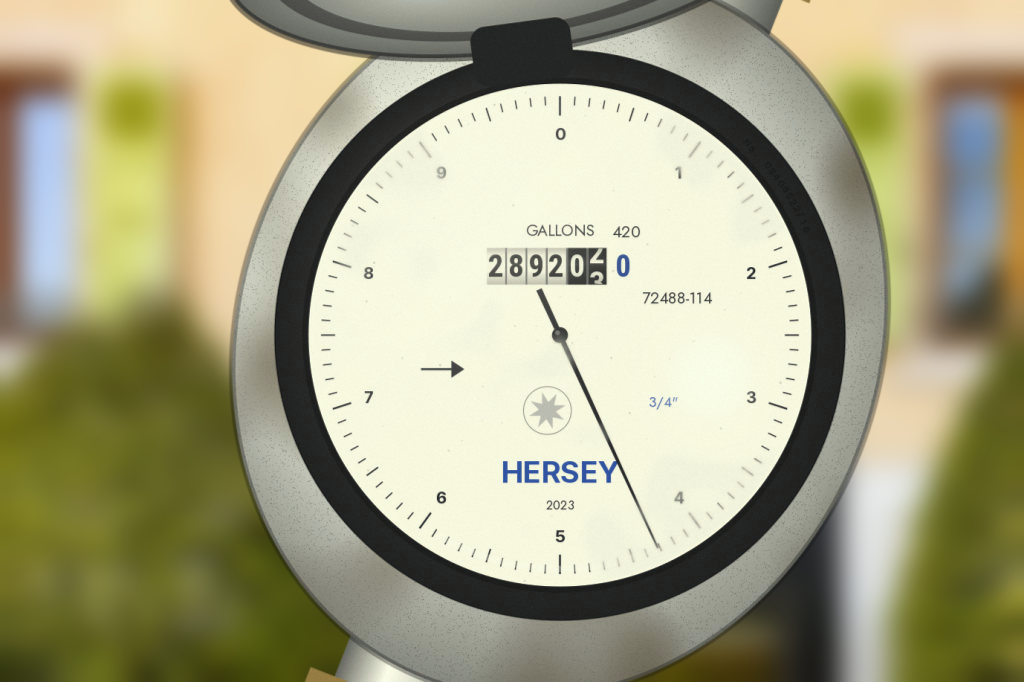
value=2892024.3 unit=gal
